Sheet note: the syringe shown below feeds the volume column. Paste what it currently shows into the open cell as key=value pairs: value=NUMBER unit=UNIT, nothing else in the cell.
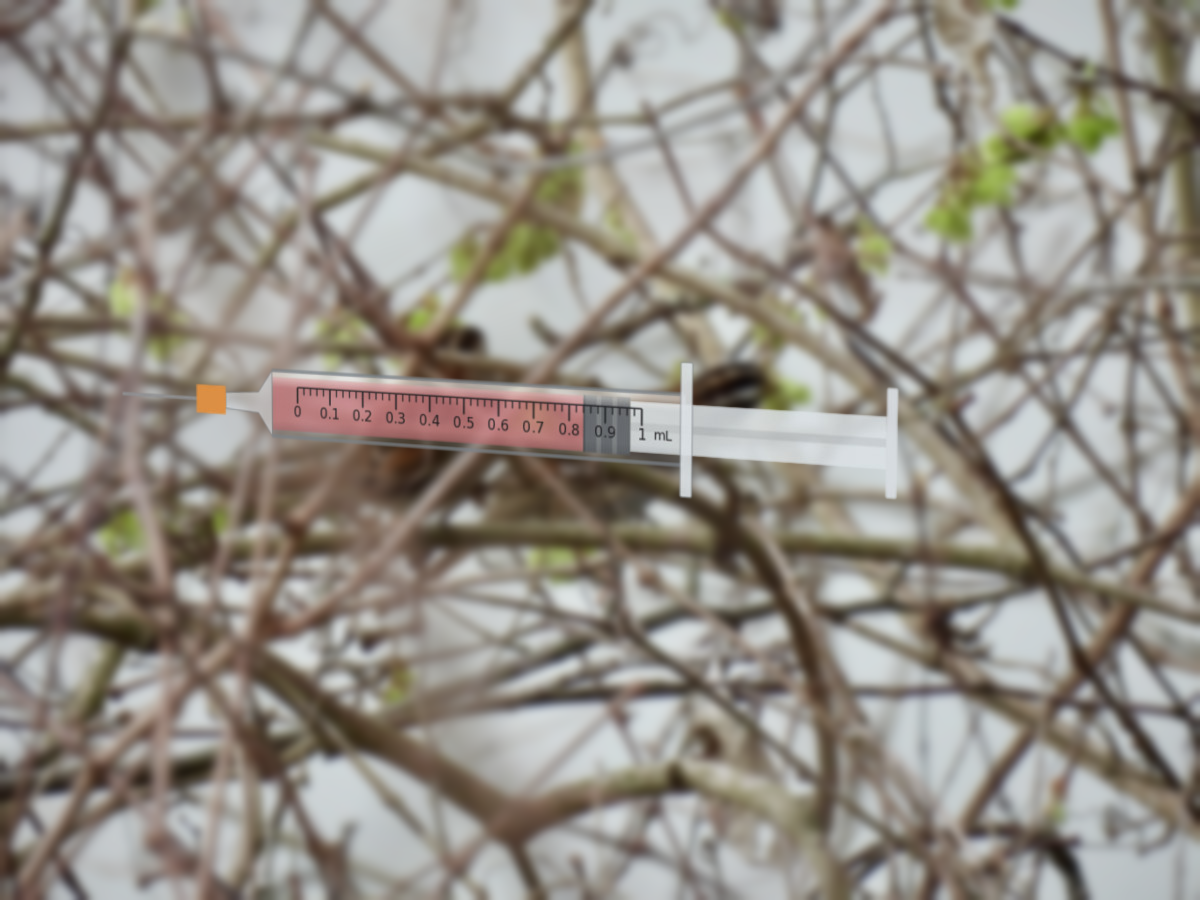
value=0.84 unit=mL
